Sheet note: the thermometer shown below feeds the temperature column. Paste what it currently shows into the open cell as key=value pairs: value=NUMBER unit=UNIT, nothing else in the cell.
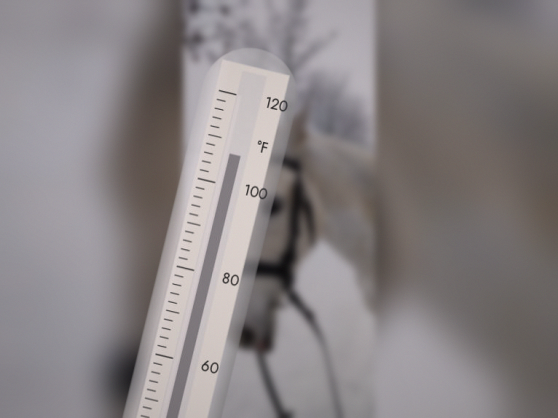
value=107 unit=°F
